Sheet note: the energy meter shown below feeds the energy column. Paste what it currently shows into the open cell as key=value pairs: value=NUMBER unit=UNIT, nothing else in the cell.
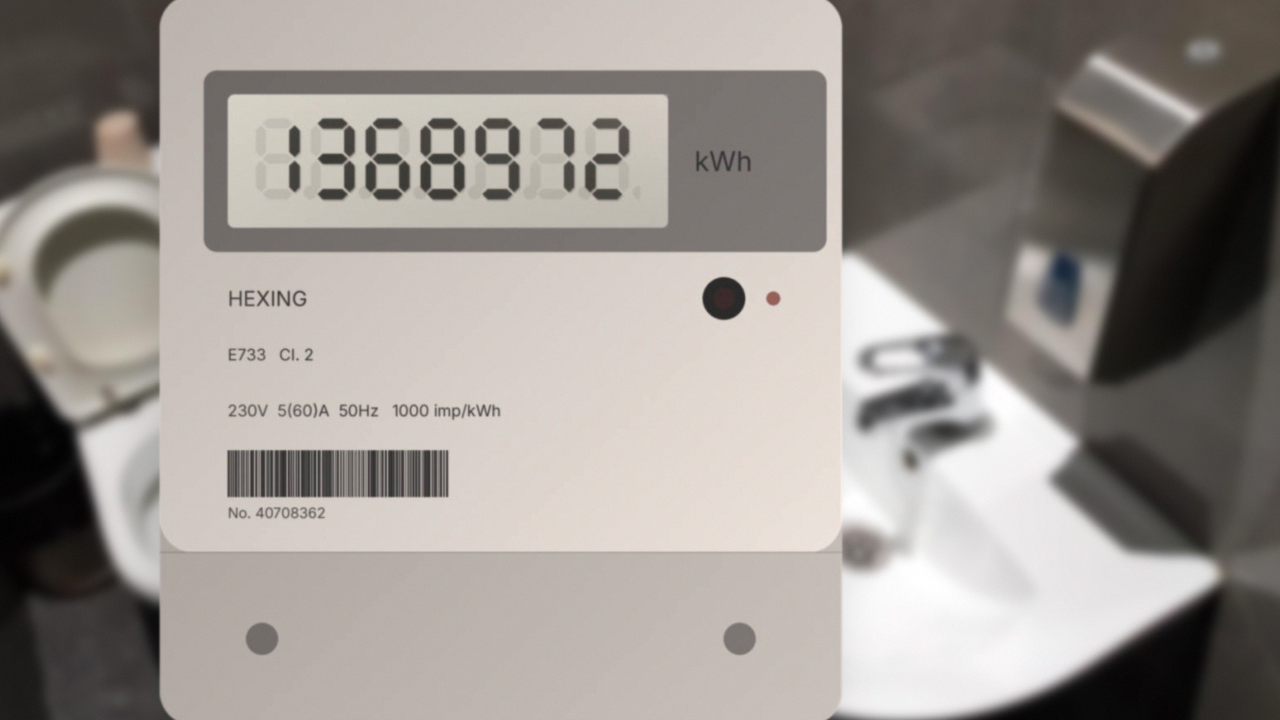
value=1368972 unit=kWh
